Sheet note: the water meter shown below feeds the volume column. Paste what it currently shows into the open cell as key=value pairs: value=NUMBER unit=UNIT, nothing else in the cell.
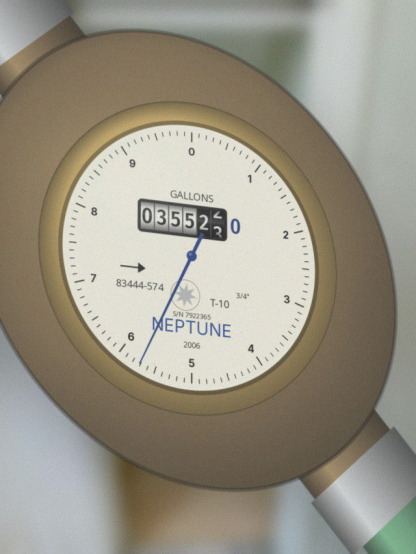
value=355225.7 unit=gal
